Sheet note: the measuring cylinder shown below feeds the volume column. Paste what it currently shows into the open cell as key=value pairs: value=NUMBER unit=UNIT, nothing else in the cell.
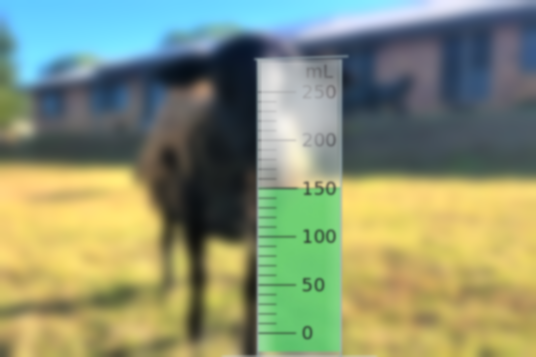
value=150 unit=mL
